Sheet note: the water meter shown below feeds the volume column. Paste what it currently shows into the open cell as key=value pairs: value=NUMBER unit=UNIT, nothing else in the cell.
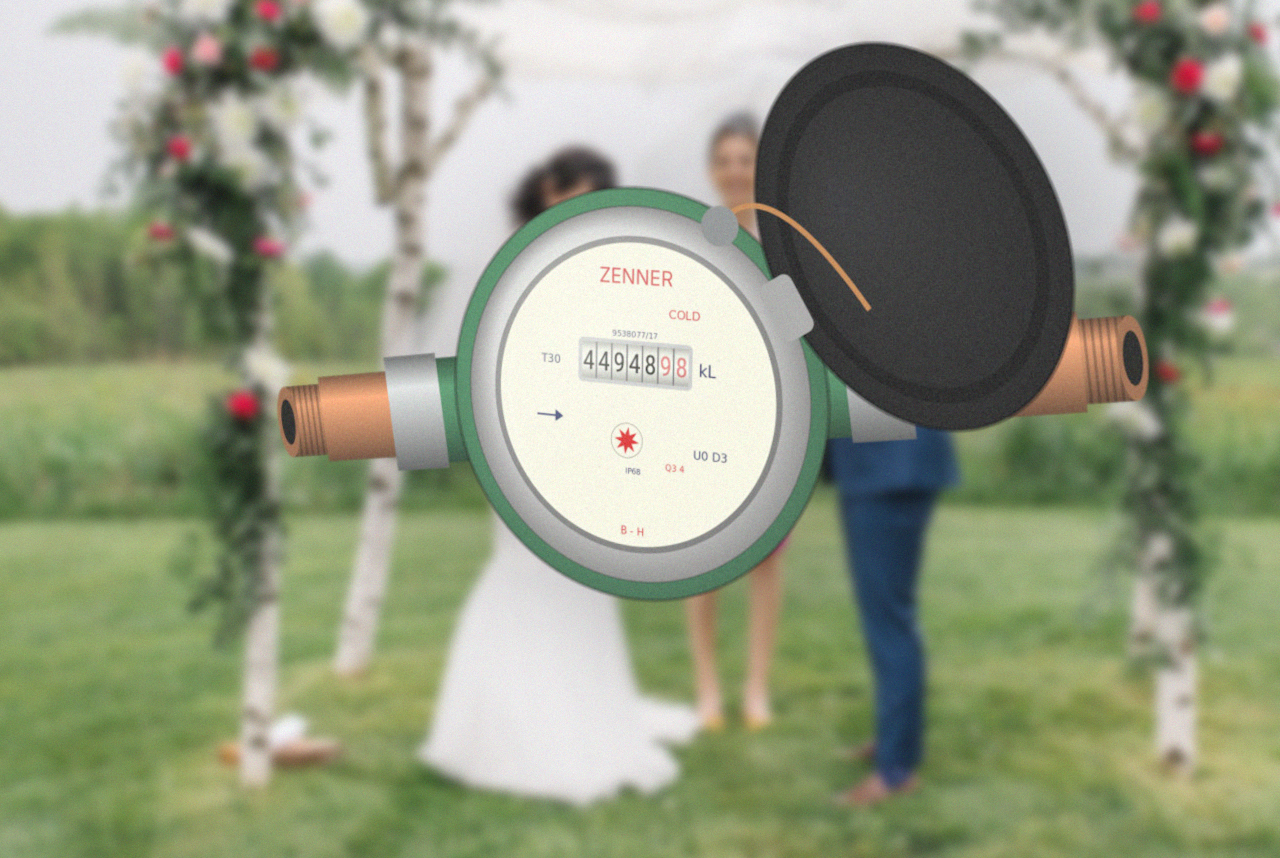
value=44948.98 unit=kL
